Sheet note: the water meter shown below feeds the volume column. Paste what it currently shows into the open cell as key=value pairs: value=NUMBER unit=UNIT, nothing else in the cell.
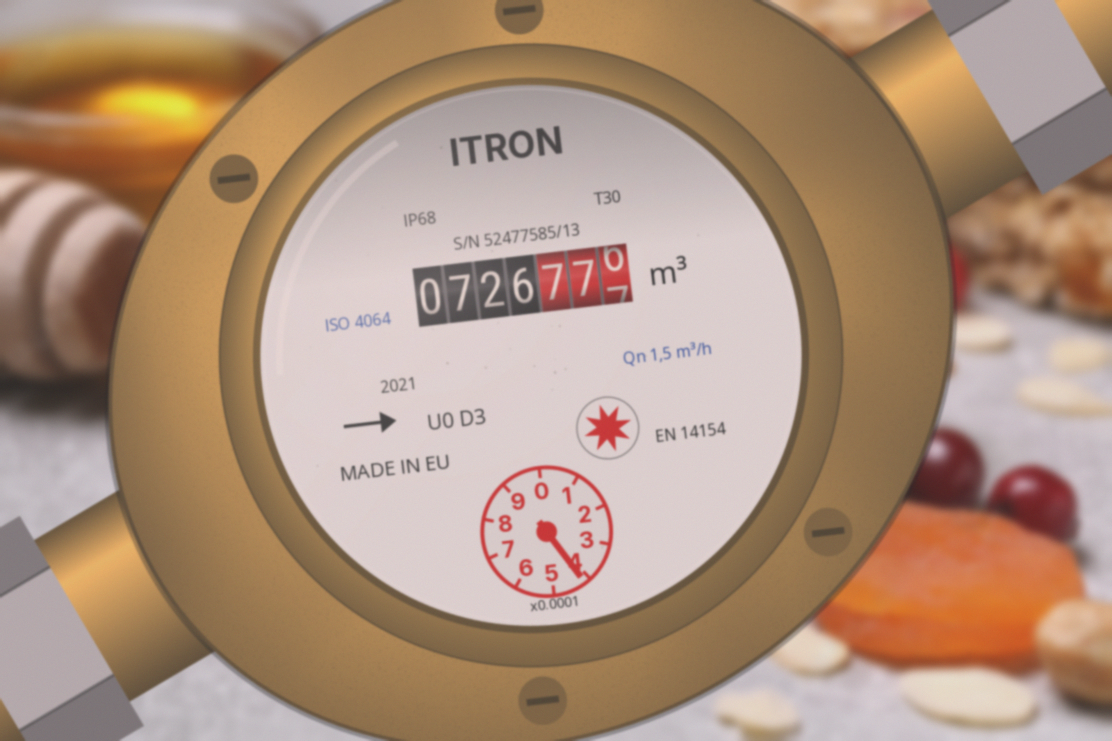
value=726.7764 unit=m³
